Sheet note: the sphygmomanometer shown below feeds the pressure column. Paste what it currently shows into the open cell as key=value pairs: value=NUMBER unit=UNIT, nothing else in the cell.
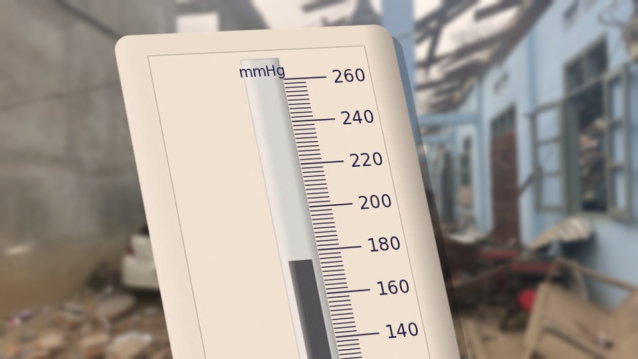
value=176 unit=mmHg
